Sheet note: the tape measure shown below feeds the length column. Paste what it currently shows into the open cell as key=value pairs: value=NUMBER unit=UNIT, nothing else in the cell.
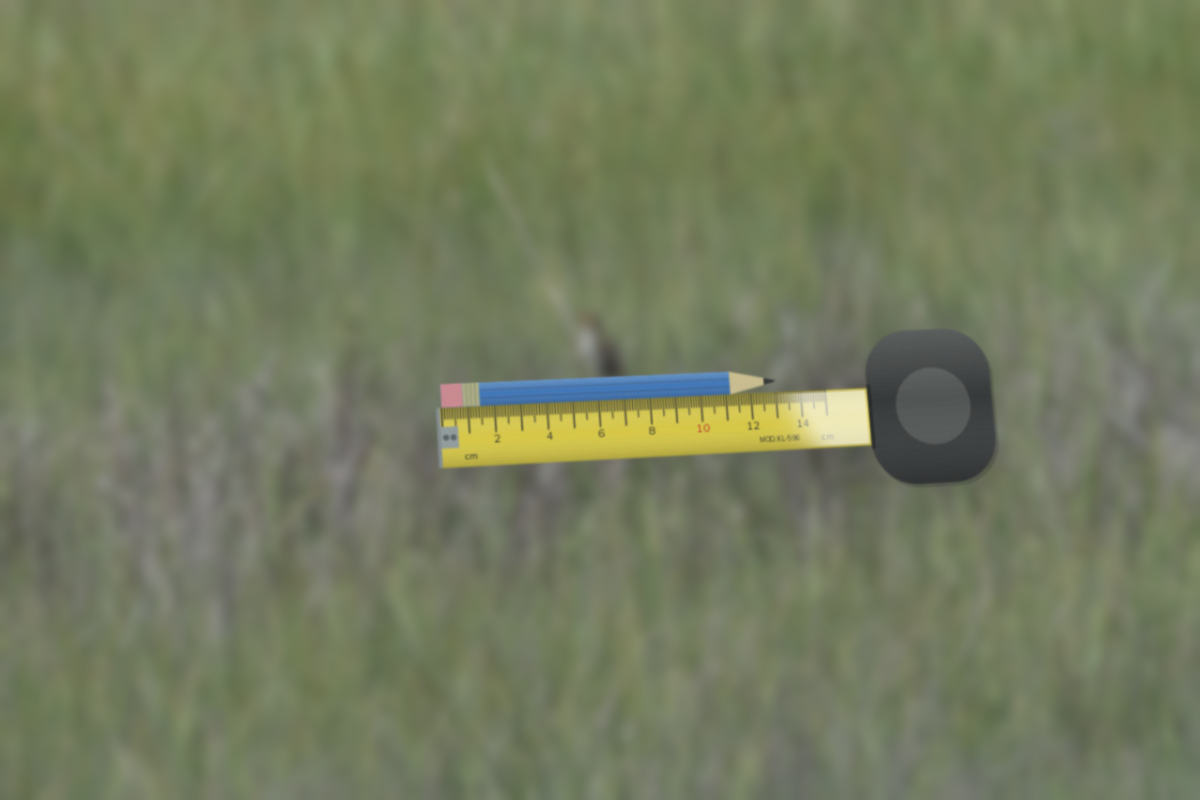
value=13 unit=cm
